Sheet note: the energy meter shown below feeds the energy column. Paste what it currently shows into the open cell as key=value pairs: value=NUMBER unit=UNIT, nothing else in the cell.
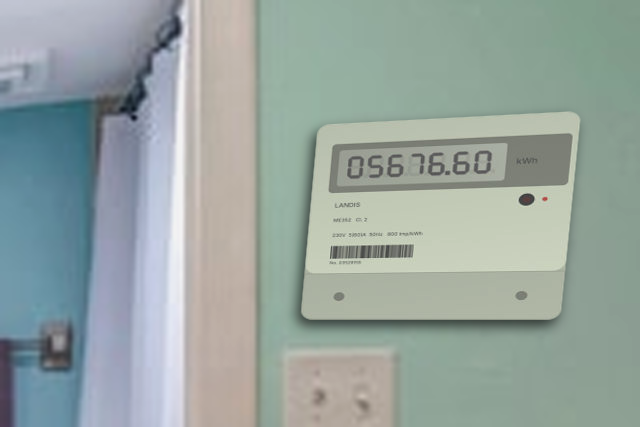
value=5676.60 unit=kWh
